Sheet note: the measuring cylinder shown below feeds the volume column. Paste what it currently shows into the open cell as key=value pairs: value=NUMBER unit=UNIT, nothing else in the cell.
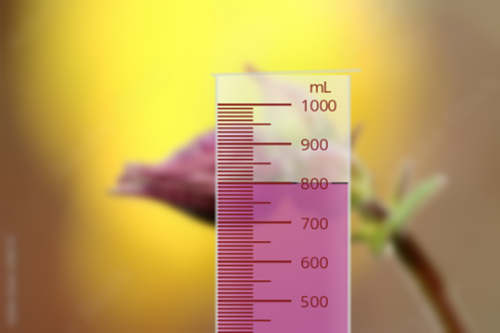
value=800 unit=mL
